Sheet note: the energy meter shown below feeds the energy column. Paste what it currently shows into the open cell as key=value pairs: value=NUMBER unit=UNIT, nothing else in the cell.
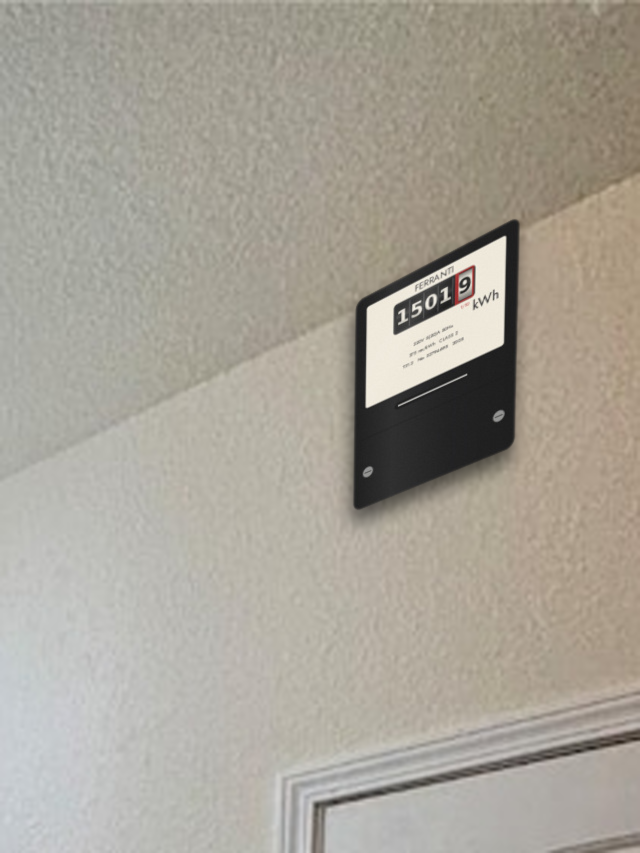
value=1501.9 unit=kWh
